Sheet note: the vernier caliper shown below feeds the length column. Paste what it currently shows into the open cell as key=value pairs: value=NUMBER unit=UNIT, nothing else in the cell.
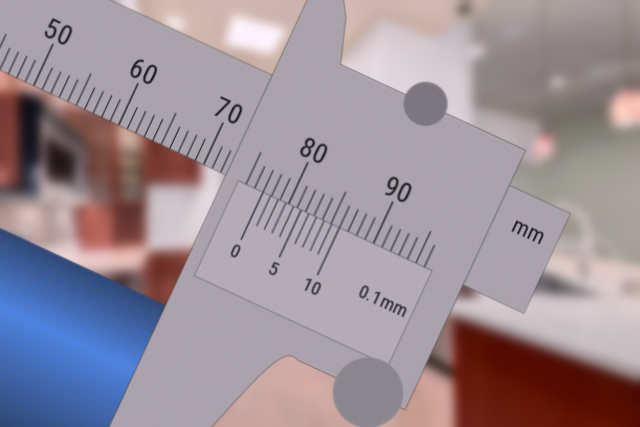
value=77.0 unit=mm
